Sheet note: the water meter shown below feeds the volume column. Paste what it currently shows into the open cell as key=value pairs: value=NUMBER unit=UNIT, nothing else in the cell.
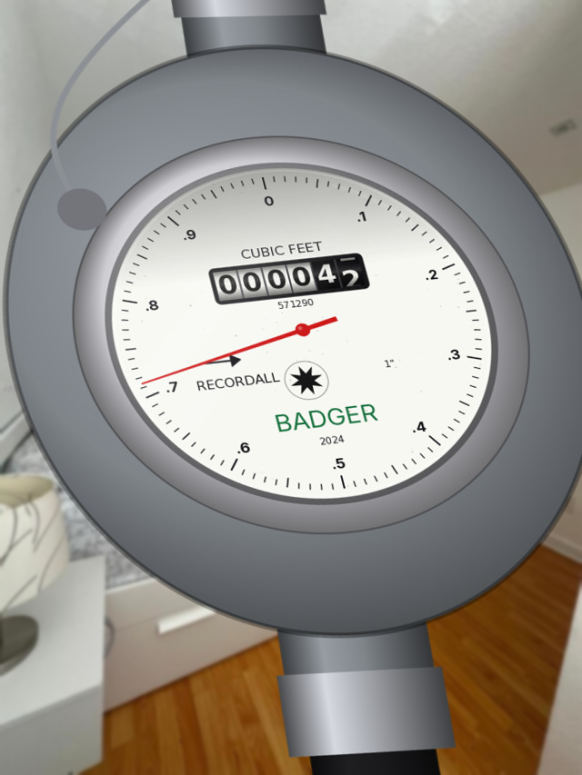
value=41.71 unit=ft³
